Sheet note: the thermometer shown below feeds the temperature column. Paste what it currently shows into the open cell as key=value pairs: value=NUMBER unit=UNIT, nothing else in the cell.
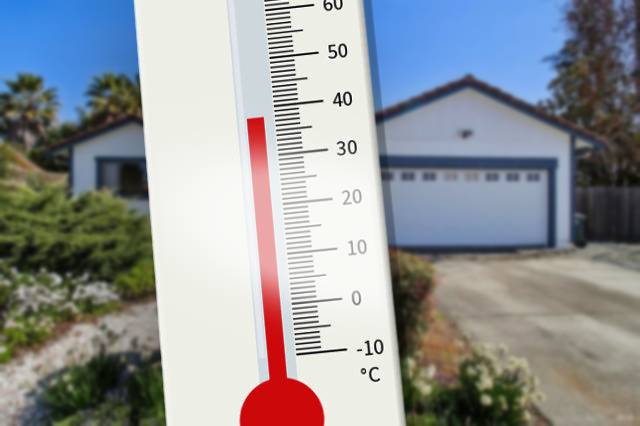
value=38 unit=°C
